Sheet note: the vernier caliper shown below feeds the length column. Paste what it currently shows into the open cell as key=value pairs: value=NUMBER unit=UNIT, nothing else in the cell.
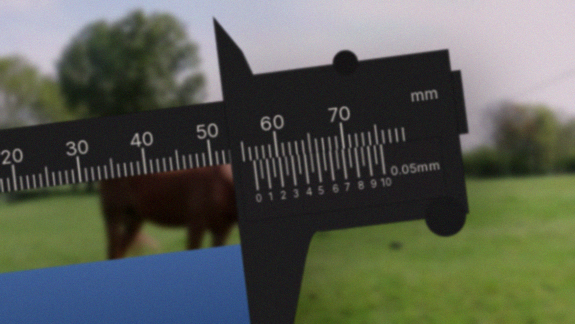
value=56.5 unit=mm
